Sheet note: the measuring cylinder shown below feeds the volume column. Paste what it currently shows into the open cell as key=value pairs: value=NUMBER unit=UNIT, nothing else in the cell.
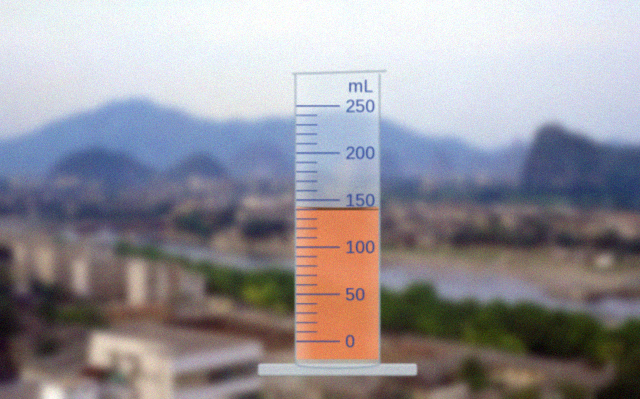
value=140 unit=mL
